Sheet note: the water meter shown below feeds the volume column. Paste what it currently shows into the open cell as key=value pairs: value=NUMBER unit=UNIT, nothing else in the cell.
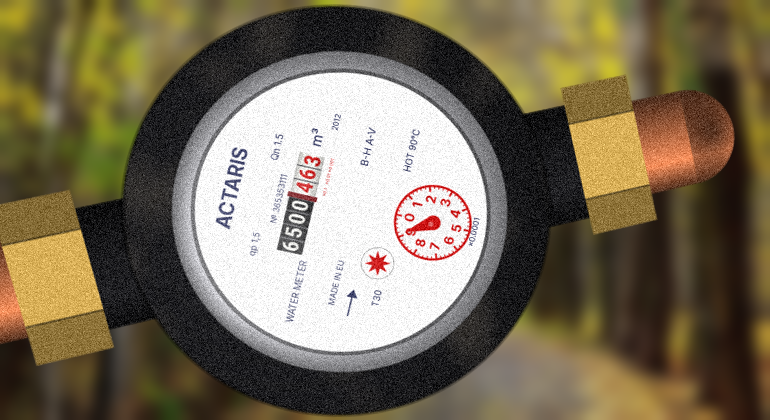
value=6500.4629 unit=m³
